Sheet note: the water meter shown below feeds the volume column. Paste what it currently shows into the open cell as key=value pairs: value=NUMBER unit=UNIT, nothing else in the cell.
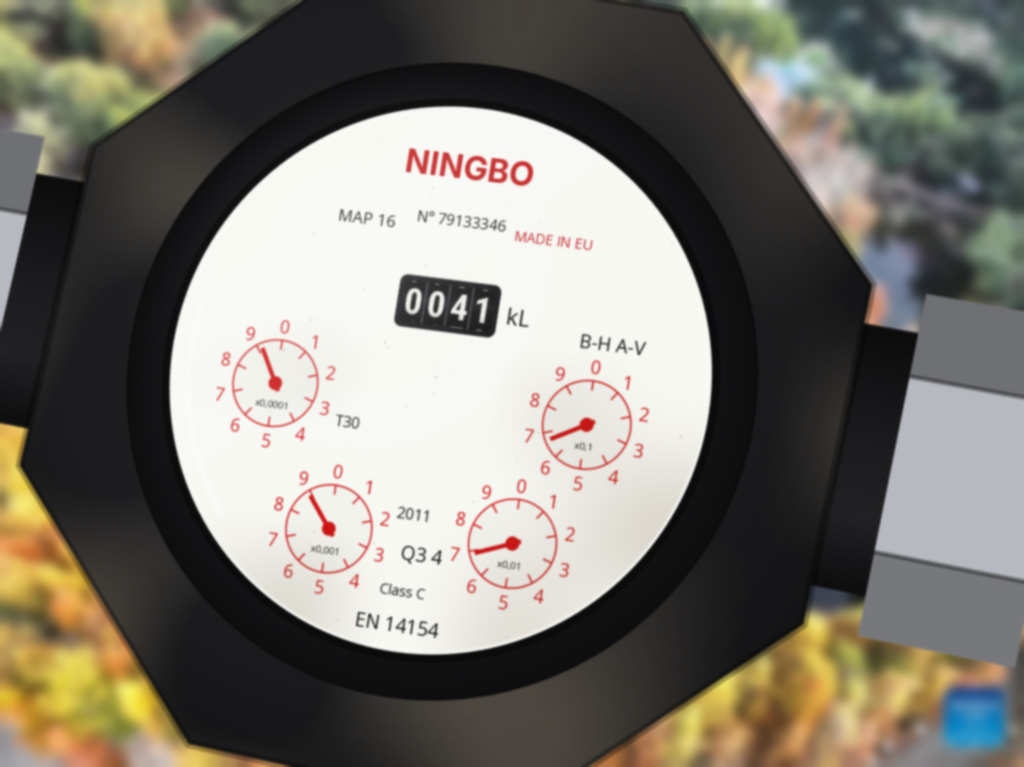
value=41.6689 unit=kL
